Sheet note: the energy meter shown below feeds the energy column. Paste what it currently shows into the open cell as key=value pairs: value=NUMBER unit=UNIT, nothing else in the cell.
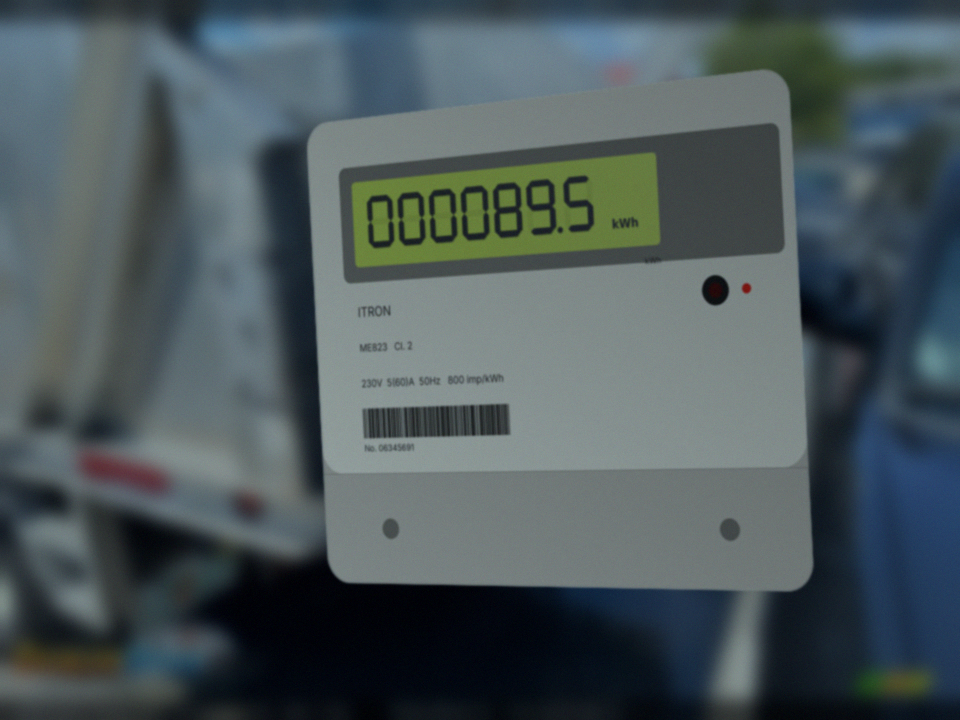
value=89.5 unit=kWh
